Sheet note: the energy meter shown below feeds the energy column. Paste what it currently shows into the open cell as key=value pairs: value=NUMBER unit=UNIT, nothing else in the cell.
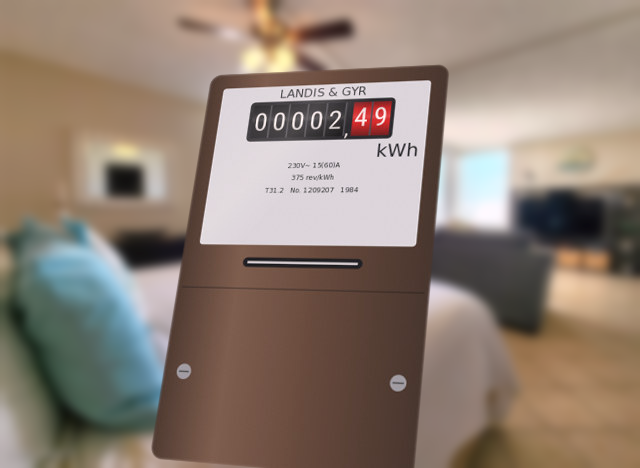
value=2.49 unit=kWh
